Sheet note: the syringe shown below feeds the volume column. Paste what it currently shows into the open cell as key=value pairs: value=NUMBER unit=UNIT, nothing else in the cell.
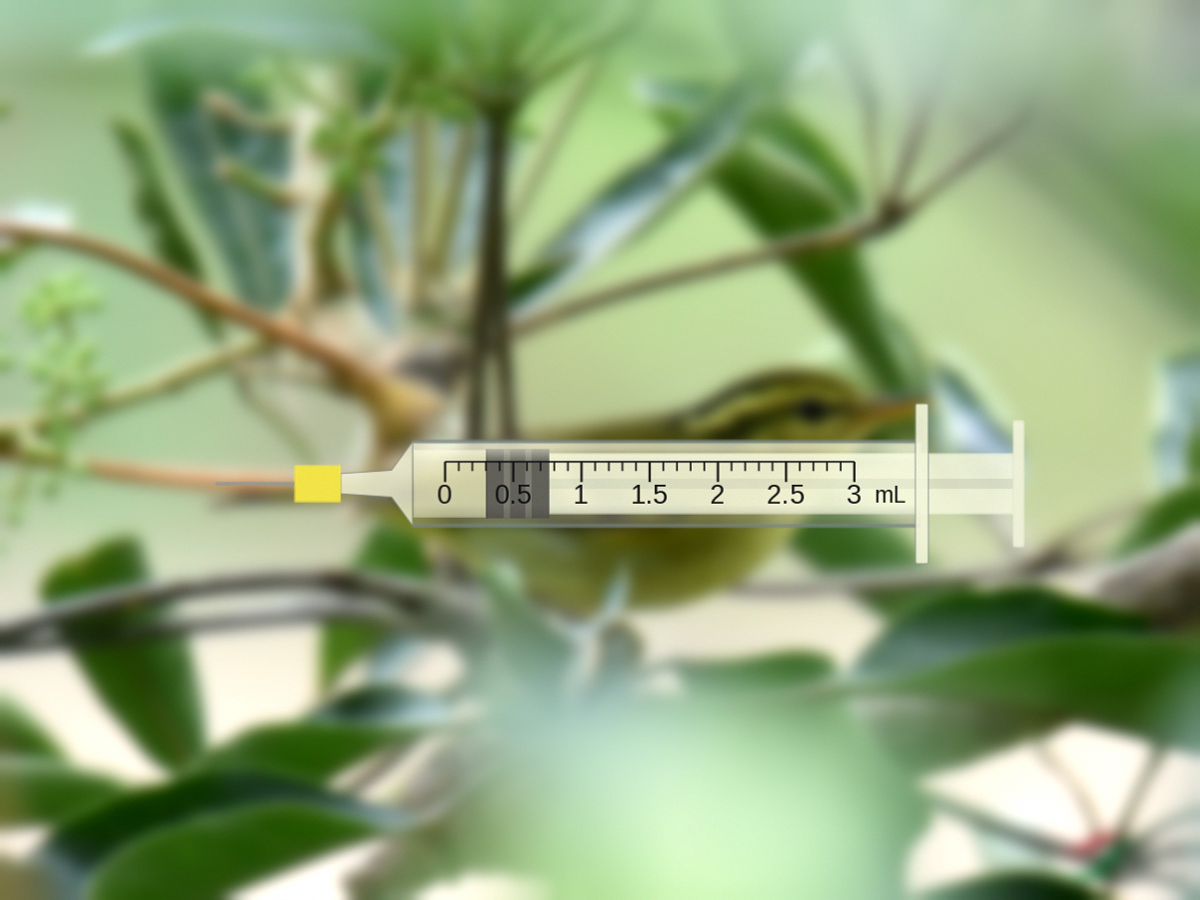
value=0.3 unit=mL
